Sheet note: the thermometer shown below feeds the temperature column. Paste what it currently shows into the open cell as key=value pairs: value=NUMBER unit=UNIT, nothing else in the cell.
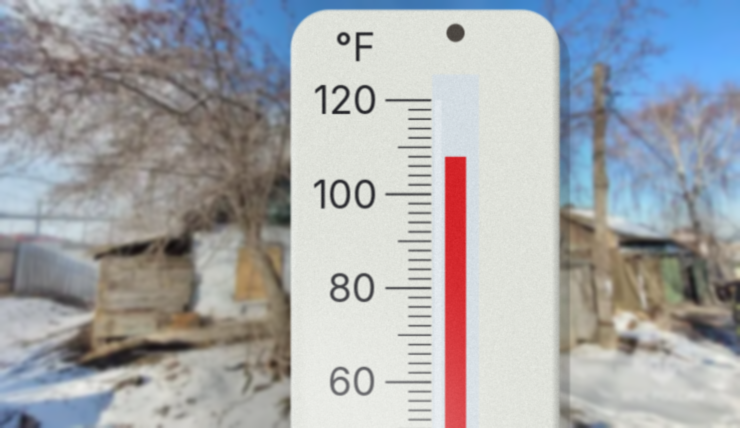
value=108 unit=°F
